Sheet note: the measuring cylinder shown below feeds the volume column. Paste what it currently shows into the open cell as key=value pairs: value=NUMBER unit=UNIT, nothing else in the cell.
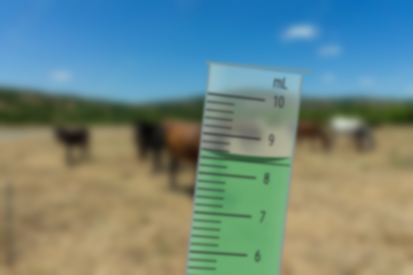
value=8.4 unit=mL
